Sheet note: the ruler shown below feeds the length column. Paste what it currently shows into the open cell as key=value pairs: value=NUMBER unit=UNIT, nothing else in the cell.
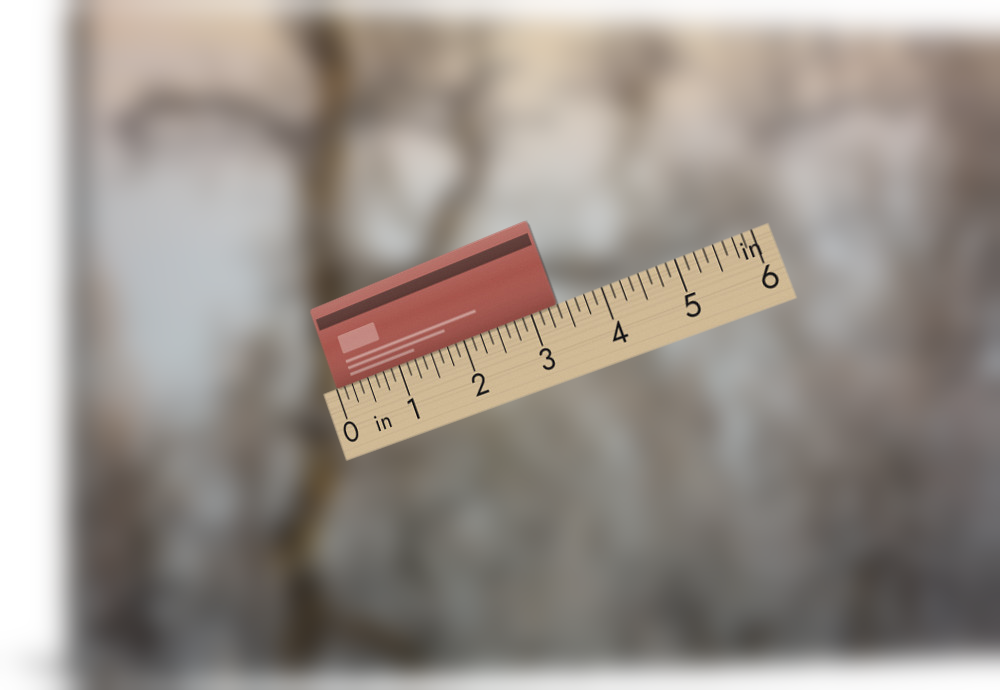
value=3.375 unit=in
